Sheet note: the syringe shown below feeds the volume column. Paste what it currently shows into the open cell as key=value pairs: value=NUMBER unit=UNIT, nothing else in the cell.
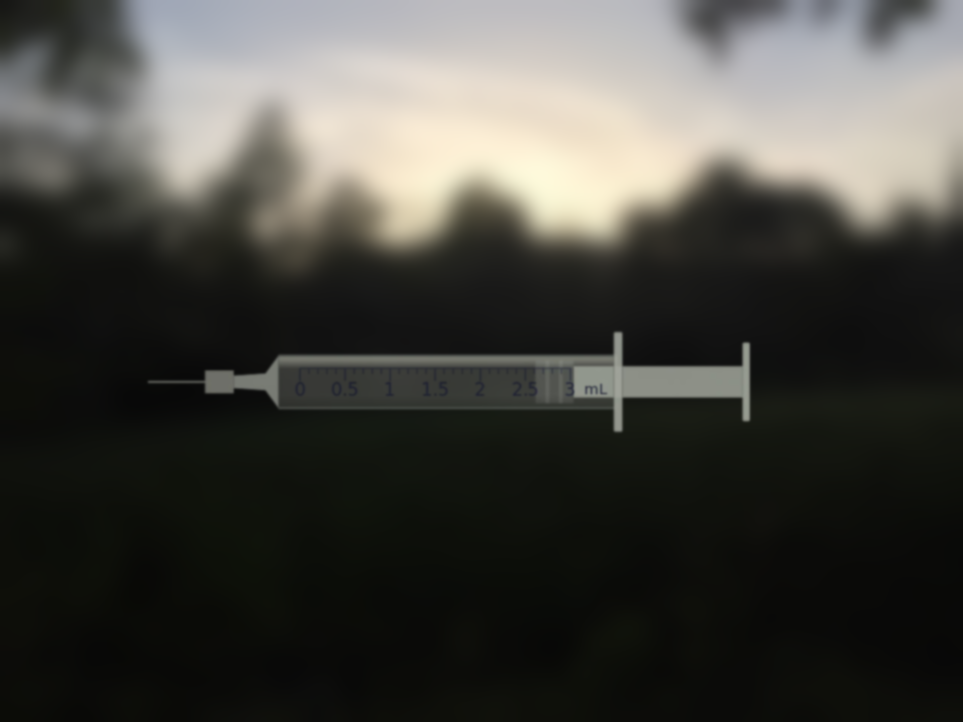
value=2.6 unit=mL
